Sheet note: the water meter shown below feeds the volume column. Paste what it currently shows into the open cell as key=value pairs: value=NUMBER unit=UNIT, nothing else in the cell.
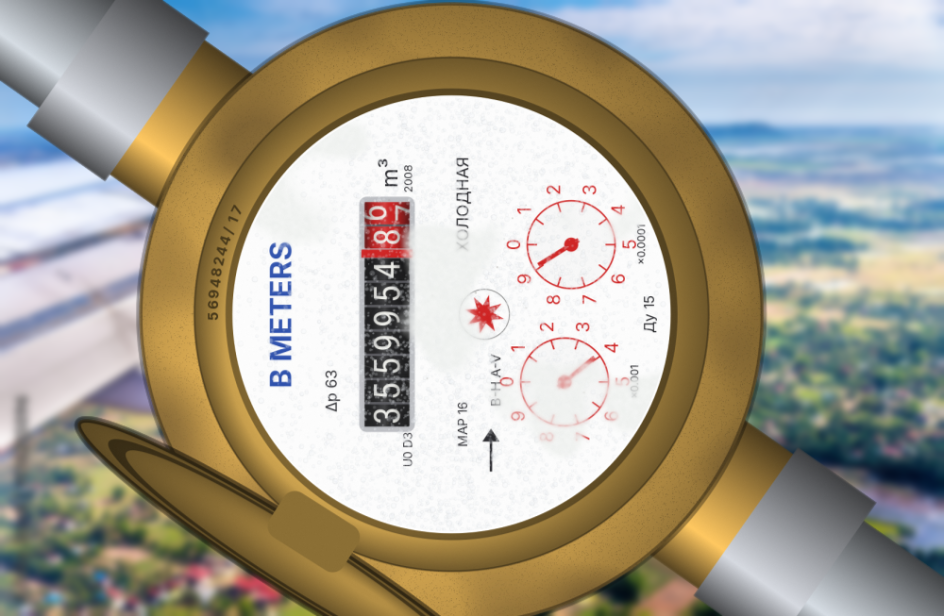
value=3559954.8639 unit=m³
